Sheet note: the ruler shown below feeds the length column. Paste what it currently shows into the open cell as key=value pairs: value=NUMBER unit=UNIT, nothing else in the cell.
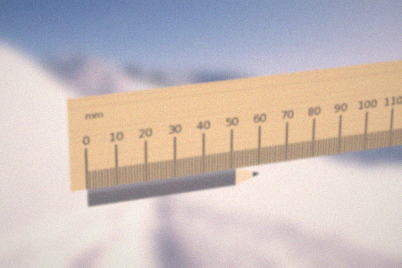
value=60 unit=mm
